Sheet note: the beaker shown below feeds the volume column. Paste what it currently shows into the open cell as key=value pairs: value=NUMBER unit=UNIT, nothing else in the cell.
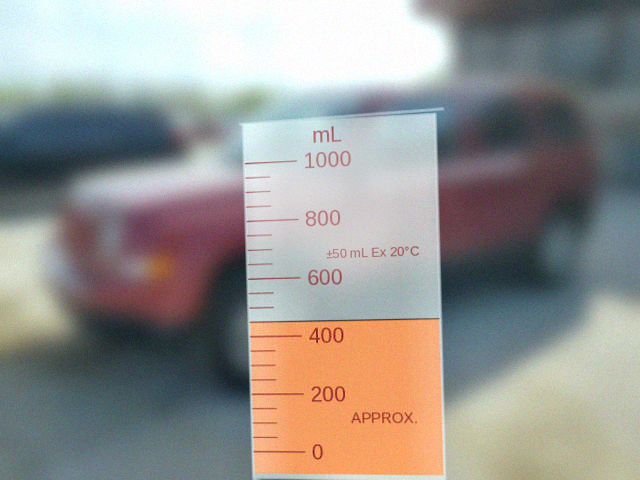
value=450 unit=mL
